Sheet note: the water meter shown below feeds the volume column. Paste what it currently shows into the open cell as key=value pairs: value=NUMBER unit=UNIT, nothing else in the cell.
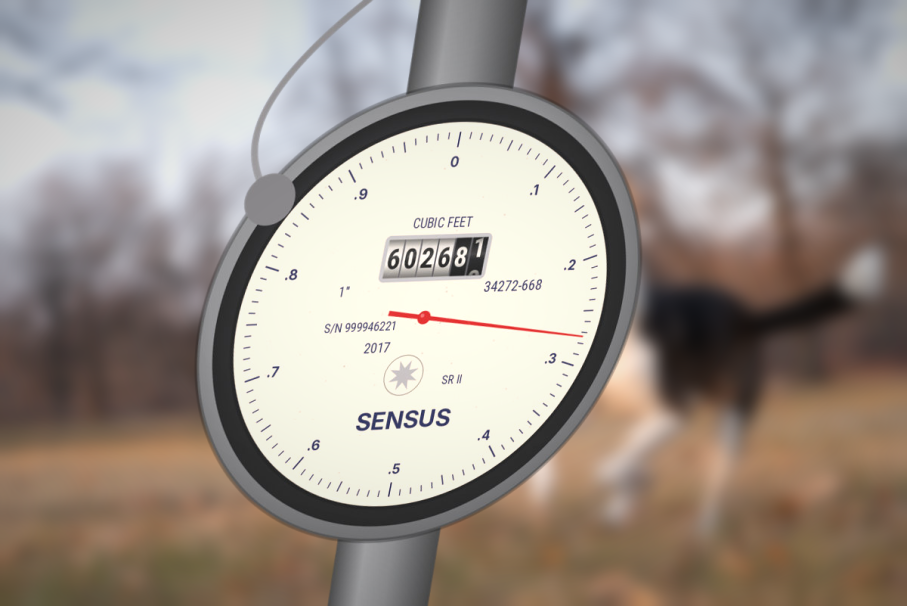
value=602681.27 unit=ft³
